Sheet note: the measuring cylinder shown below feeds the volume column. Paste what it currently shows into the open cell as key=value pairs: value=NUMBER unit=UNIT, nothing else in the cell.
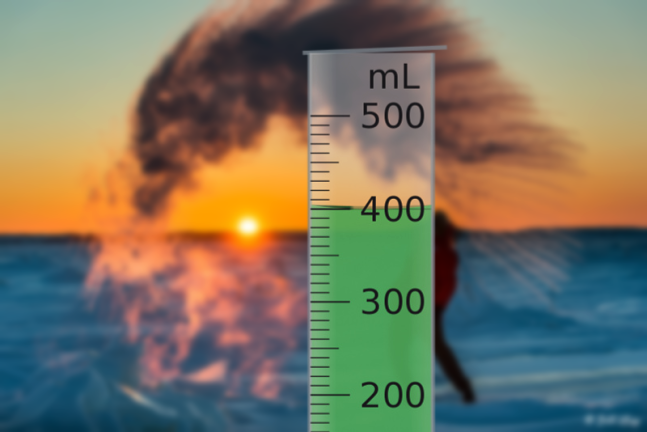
value=400 unit=mL
